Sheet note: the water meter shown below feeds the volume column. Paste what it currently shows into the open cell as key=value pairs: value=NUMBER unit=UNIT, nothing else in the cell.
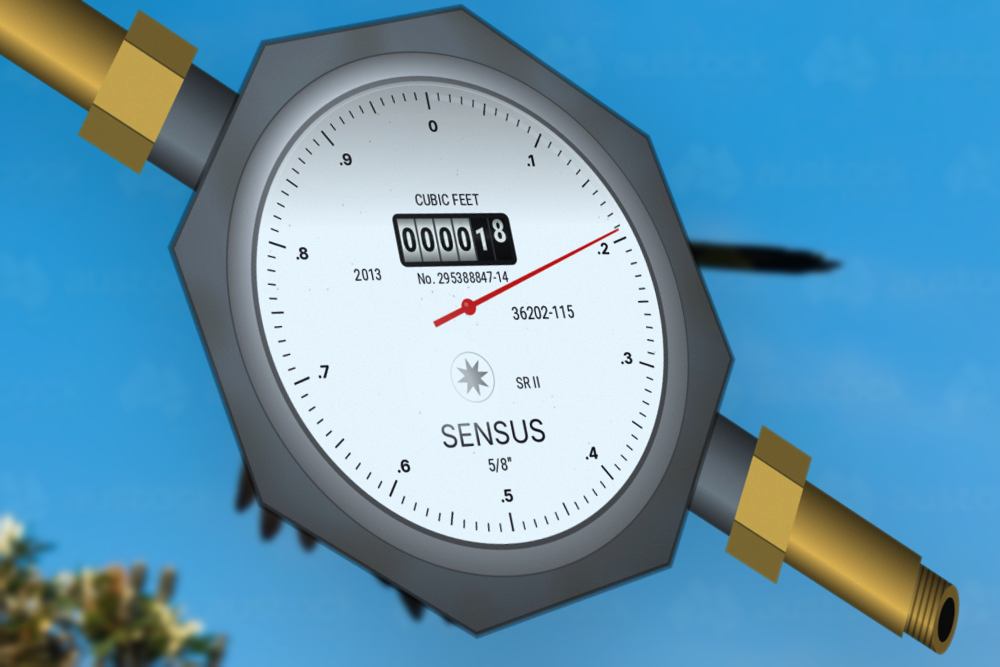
value=18.19 unit=ft³
